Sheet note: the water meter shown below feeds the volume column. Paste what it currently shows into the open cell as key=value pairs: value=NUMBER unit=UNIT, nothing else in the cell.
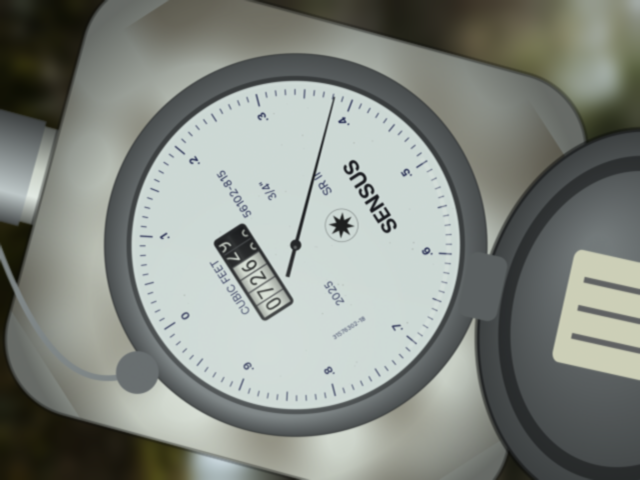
value=72629.38 unit=ft³
